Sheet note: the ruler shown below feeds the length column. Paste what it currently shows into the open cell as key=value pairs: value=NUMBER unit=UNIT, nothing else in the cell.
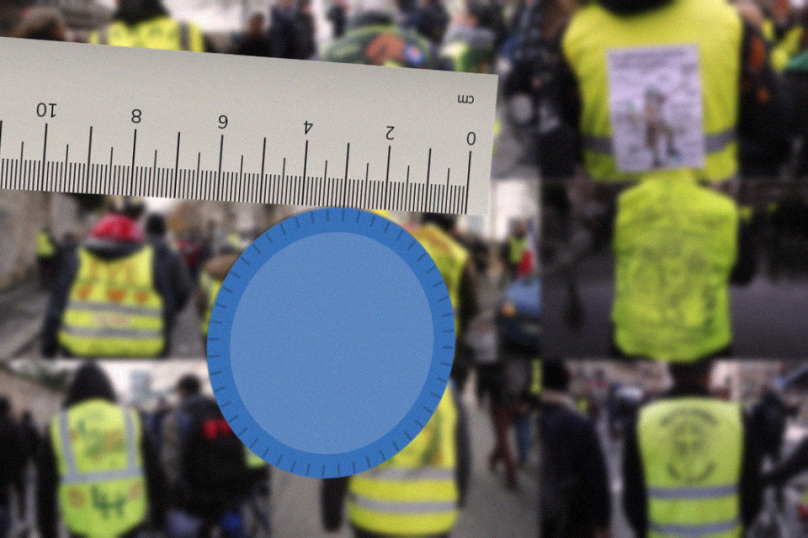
value=6 unit=cm
